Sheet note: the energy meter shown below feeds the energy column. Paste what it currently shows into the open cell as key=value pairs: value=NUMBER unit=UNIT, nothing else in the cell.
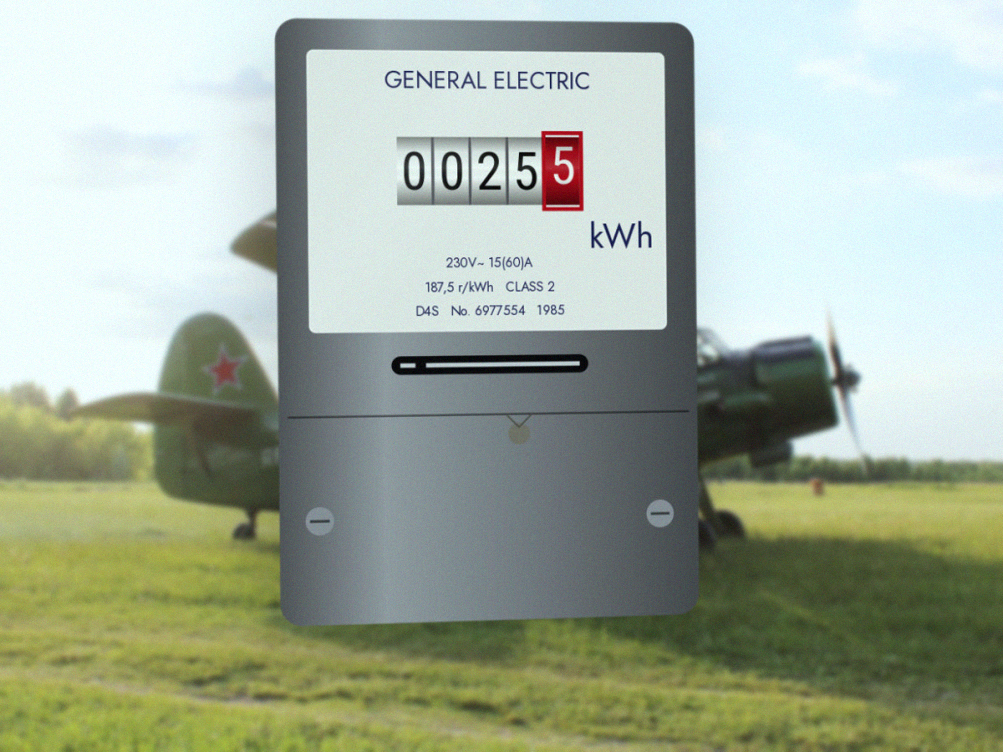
value=25.5 unit=kWh
